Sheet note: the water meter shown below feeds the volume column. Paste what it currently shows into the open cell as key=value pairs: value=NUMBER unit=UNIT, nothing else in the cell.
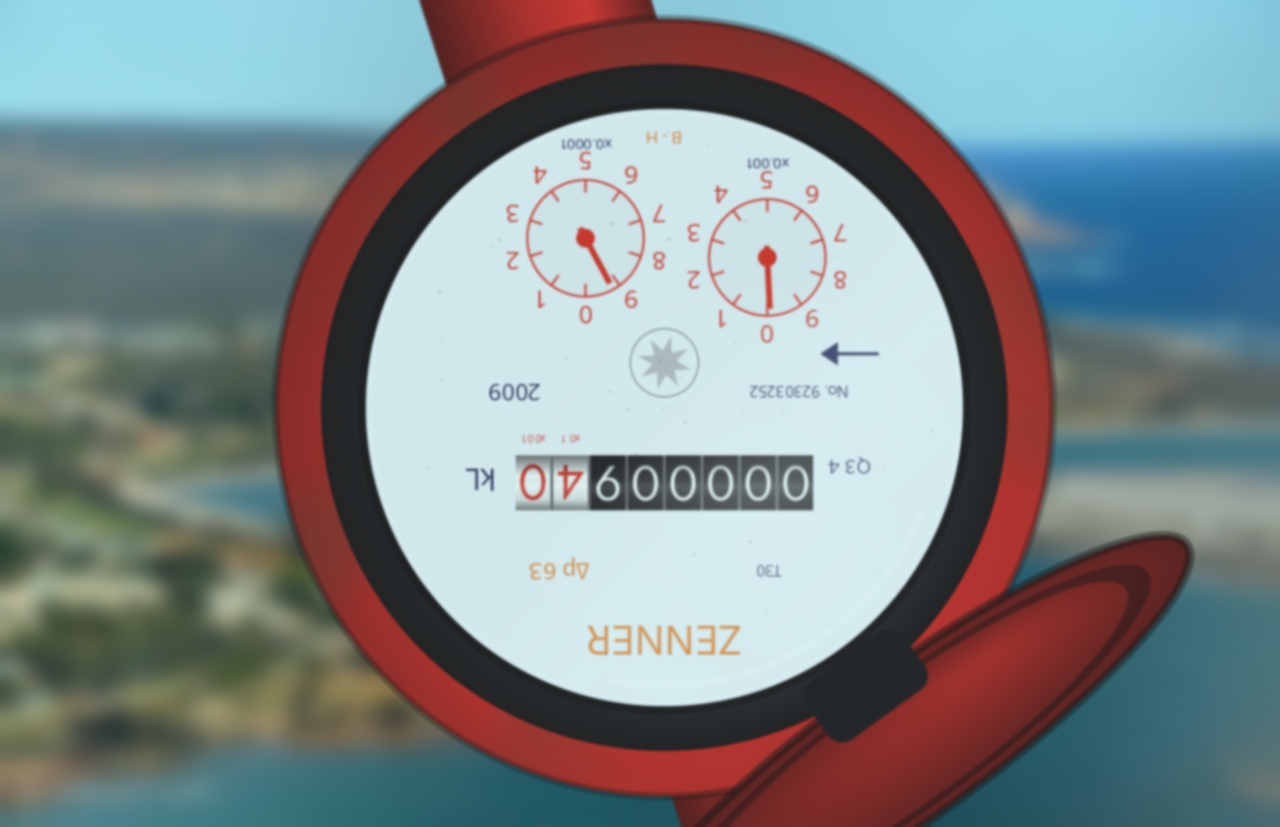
value=9.3999 unit=kL
